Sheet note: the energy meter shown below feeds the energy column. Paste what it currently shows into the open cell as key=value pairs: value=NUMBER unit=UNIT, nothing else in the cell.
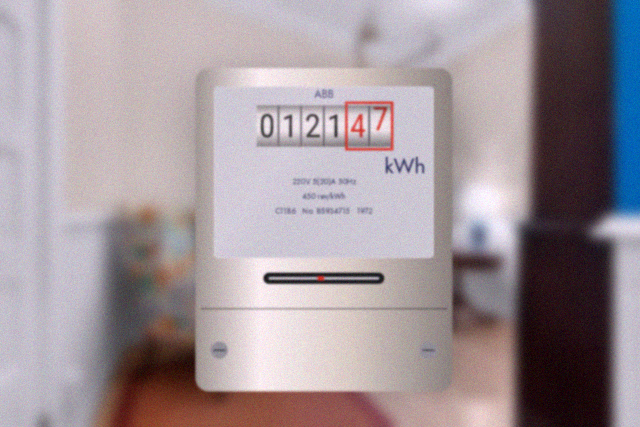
value=121.47 unit=kWh
